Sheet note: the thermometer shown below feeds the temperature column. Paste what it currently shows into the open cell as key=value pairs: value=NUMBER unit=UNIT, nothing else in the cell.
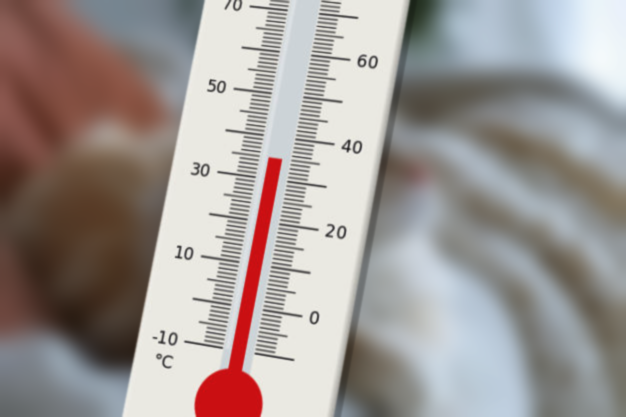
value=35 unit=°C
